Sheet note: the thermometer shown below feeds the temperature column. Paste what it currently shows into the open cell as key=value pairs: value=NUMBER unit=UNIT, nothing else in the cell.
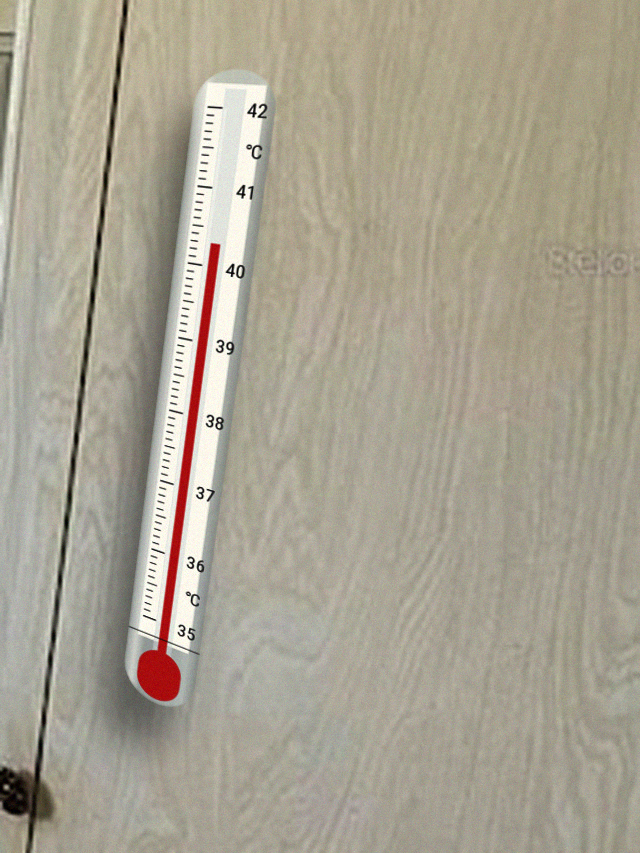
value=40.3 unit=°C
